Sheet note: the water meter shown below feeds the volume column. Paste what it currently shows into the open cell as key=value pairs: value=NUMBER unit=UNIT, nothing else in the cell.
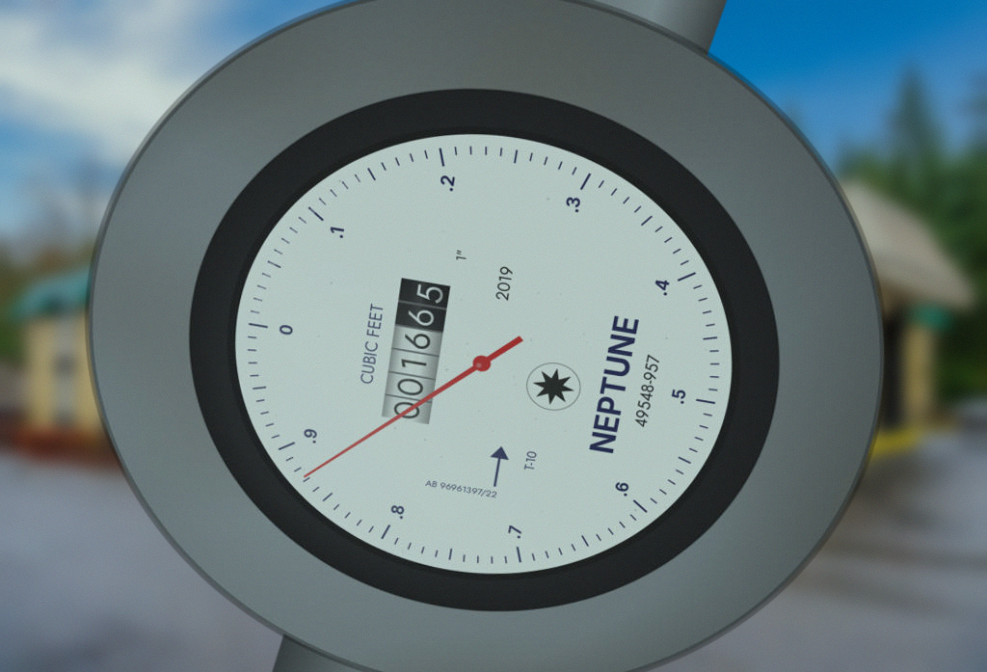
value=1664.87 unit=ft³
